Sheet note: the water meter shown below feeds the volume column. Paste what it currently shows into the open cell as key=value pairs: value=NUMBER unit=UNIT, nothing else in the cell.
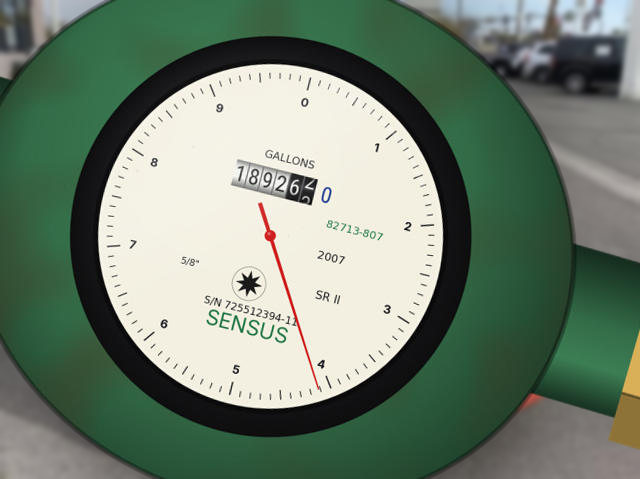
value=1892624.1 unit=gal
